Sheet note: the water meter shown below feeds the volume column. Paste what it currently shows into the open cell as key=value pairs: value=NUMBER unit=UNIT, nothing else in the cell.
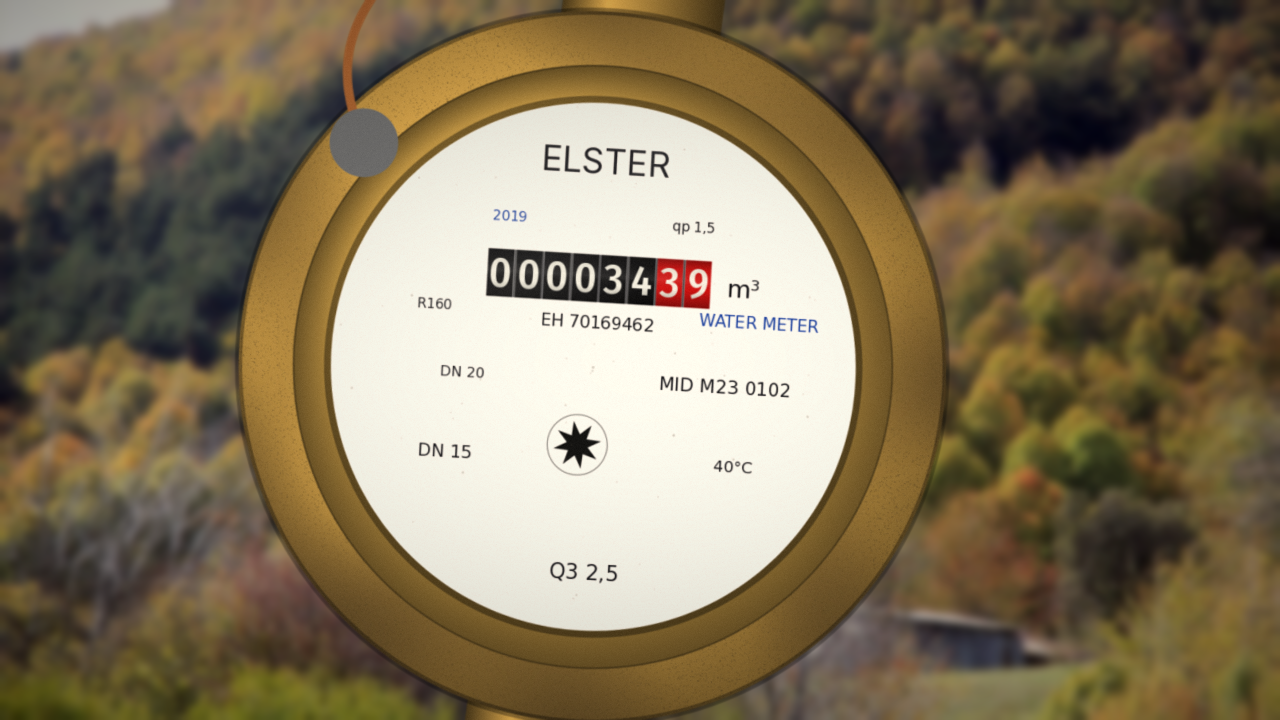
value=34.39 unit=m³
